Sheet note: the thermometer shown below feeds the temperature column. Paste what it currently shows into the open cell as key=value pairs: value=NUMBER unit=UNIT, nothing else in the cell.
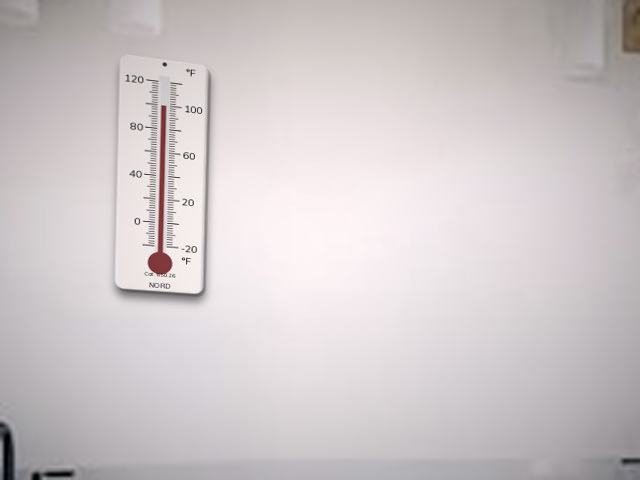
value=100 unit=°F
